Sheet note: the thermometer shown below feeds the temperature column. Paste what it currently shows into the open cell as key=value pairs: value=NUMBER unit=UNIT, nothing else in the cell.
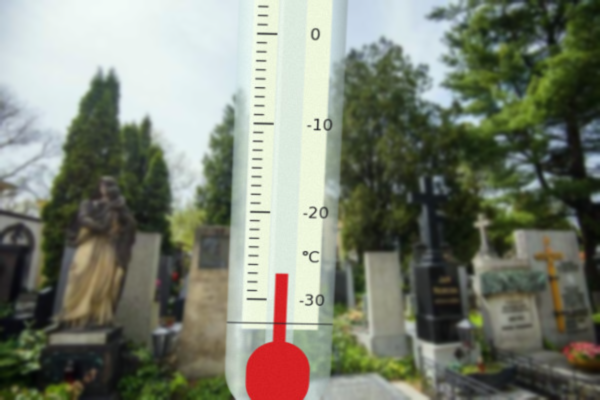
value=-27 unit=°C
